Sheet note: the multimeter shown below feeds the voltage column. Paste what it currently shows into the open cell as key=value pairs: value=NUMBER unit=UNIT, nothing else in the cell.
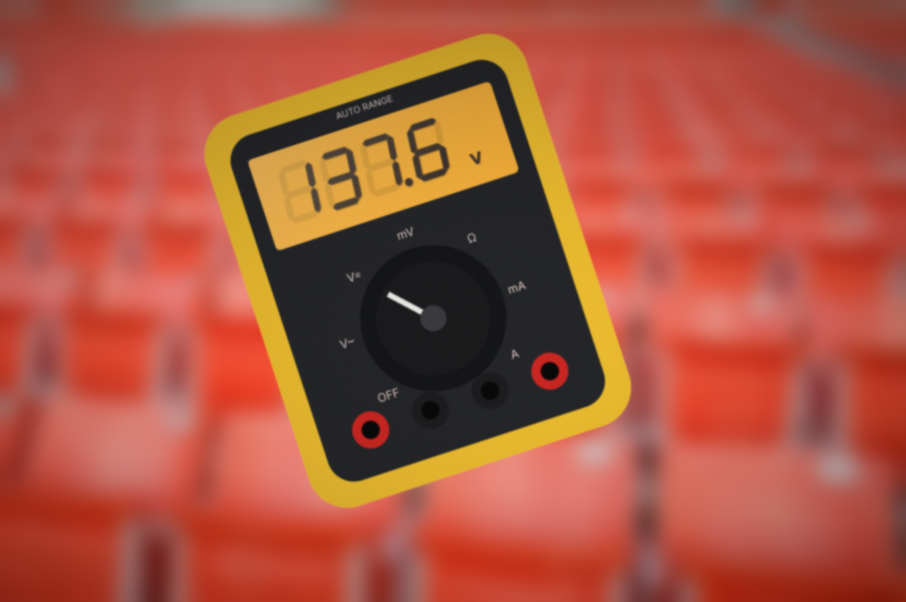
value=137.6 unit=V
